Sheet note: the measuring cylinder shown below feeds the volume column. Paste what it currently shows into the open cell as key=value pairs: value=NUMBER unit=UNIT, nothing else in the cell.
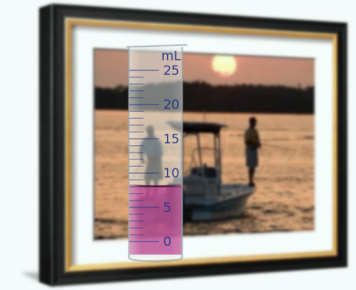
value=8 unit=mL
